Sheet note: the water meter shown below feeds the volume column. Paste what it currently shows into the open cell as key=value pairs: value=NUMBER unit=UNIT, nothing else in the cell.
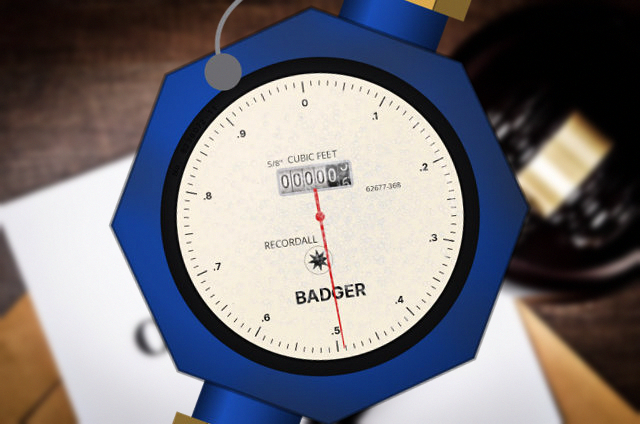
value=5.49 unit=ft³
